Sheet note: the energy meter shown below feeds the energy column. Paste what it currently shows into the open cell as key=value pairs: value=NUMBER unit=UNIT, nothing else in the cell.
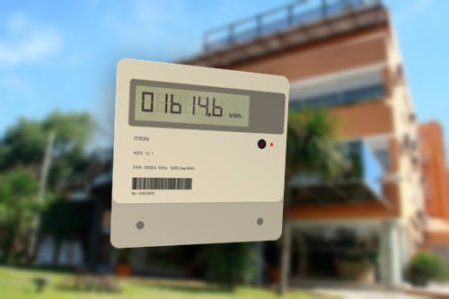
value=1614.6 unit=kWh
